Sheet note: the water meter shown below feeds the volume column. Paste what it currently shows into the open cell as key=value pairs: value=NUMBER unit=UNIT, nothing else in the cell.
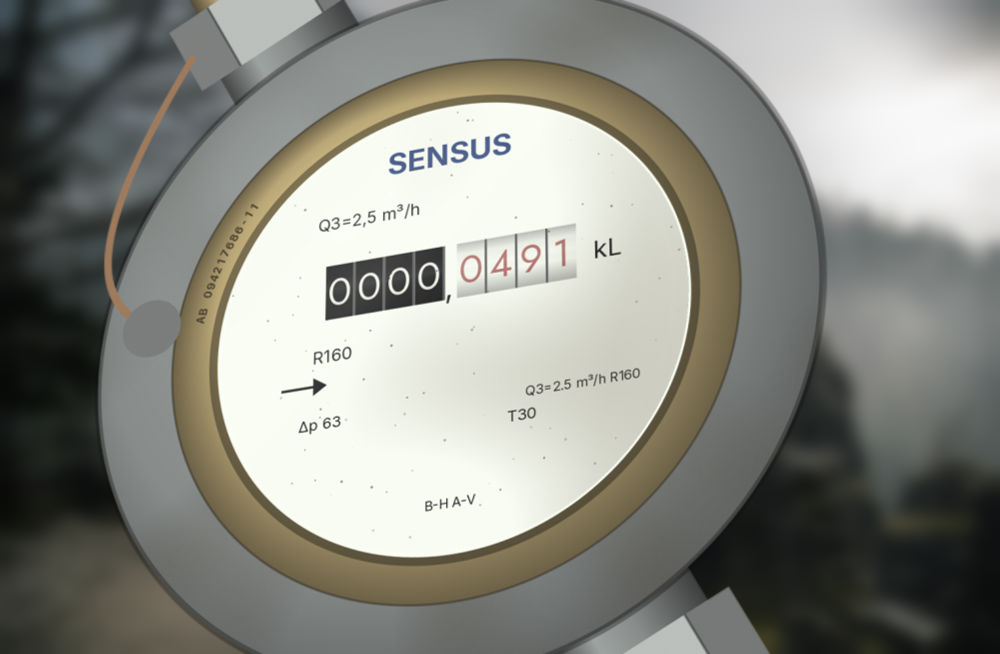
value=0.0491 unit=kL
